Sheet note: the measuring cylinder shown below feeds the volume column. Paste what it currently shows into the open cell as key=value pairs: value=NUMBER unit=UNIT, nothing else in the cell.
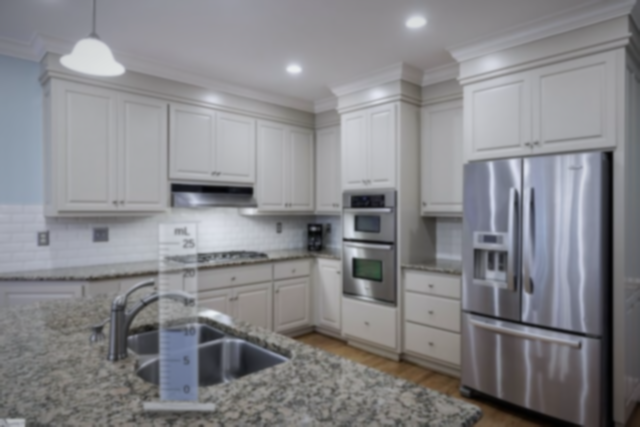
value=10 unit=mL
